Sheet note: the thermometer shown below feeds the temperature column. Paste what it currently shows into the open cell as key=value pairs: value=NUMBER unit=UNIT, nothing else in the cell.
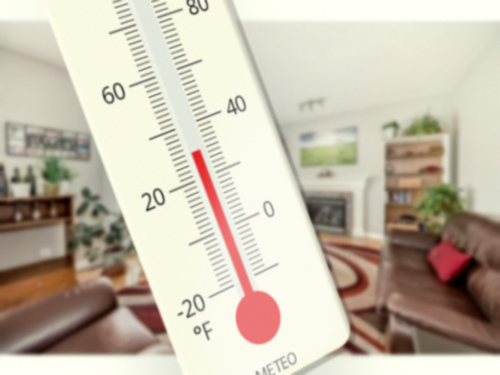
value=30 unit=°F
